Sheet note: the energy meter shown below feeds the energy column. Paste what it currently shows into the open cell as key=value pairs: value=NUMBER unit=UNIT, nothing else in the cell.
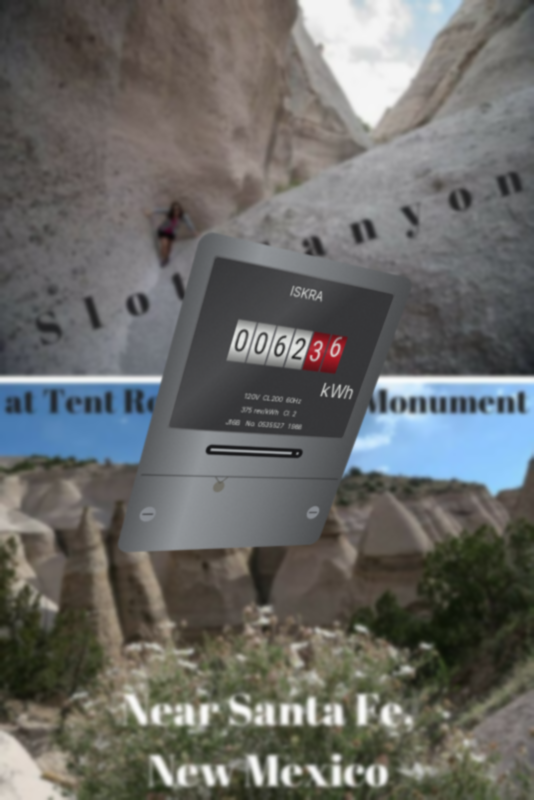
value=62.36 unit=kWh
